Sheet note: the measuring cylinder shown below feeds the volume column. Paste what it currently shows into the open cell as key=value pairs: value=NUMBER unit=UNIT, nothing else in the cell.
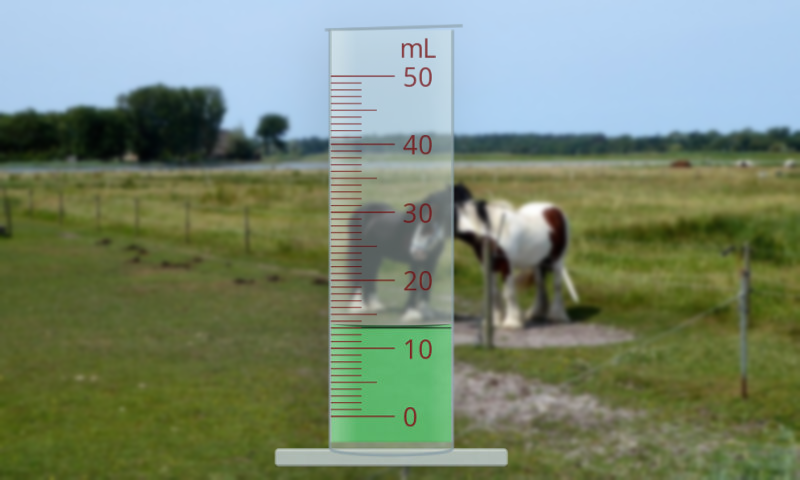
value=13 unit=mL
